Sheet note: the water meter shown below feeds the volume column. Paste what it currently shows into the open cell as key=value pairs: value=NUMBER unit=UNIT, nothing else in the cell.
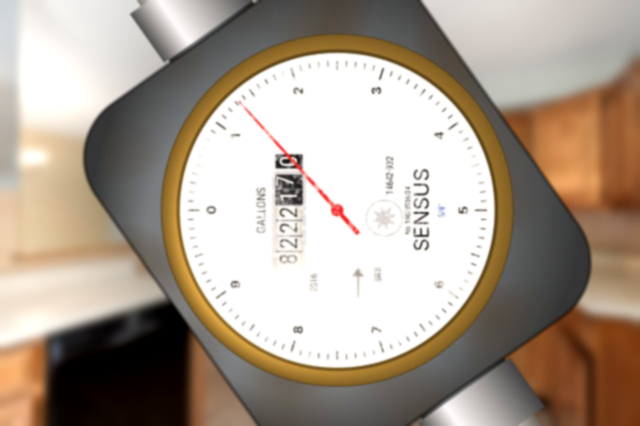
value=8222171.3 unit=gal
